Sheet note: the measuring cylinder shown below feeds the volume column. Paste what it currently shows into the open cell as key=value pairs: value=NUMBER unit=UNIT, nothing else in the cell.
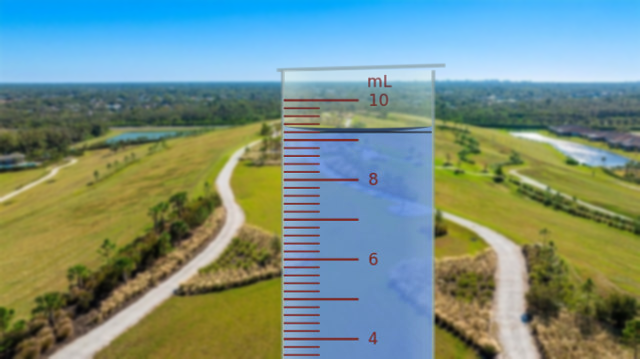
value=9.2 unit=mL
